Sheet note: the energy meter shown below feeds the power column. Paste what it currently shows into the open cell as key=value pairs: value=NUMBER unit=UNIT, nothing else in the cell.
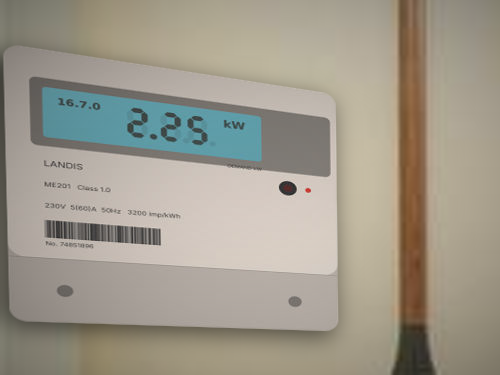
value=2.25 unit=kW
